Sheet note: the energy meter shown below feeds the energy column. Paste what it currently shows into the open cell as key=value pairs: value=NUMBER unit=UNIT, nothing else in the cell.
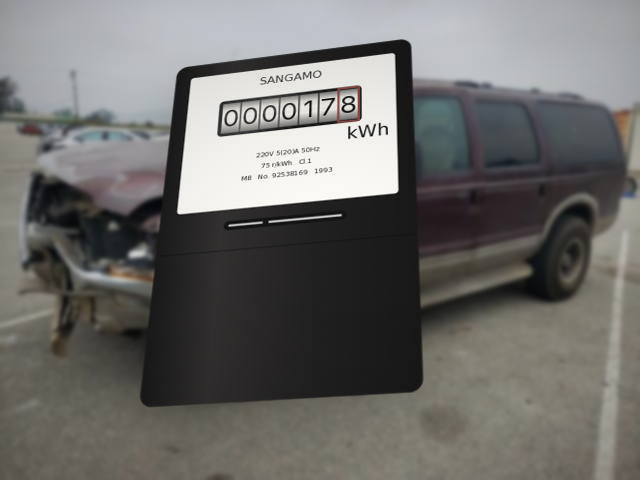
value=17.8 unit=kWh
